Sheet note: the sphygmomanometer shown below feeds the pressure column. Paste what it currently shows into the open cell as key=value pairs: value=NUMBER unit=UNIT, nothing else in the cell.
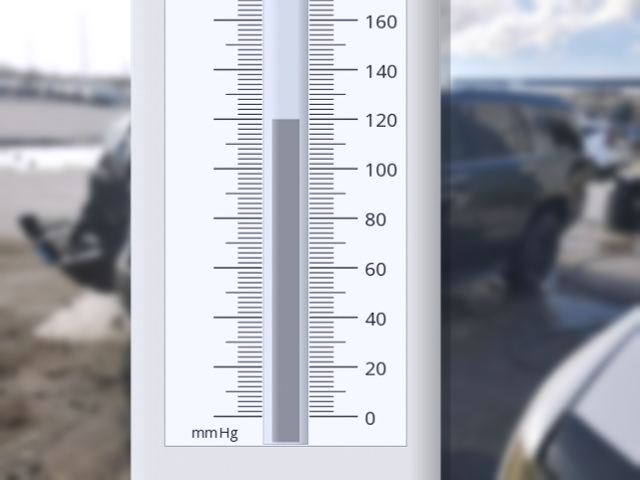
value=120 unit=mmHg
